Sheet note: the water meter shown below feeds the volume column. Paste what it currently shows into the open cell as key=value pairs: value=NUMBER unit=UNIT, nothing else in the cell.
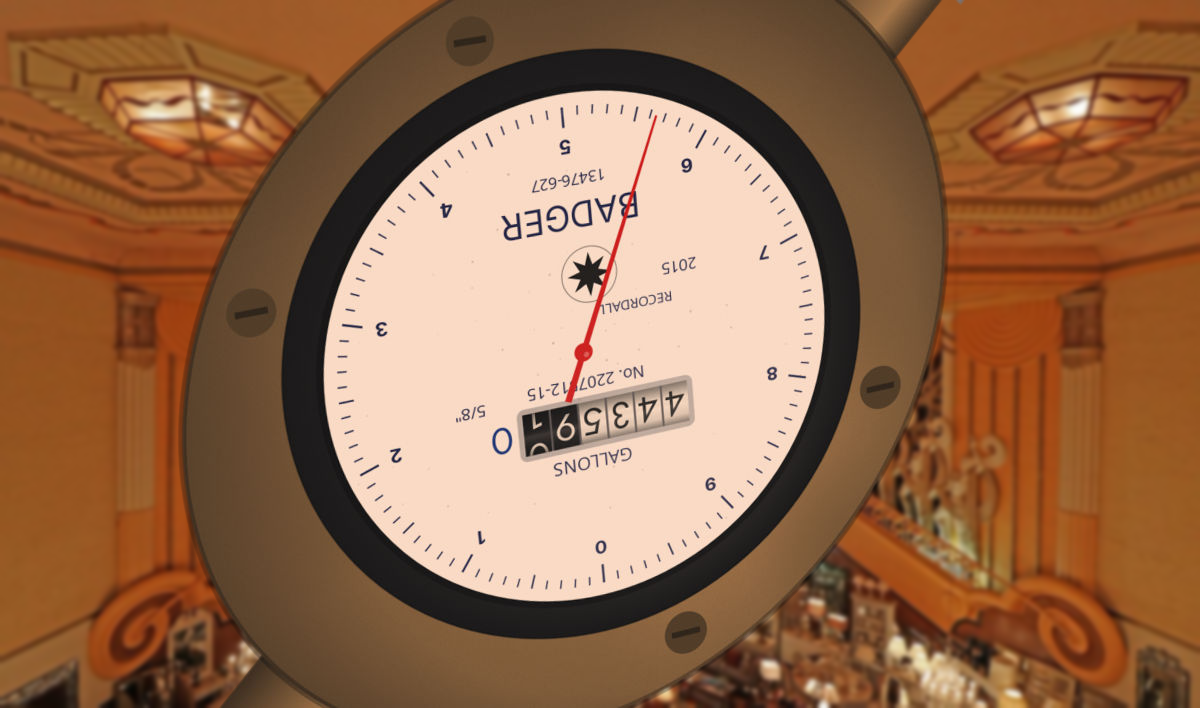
value=4435905.6 unit=gal
